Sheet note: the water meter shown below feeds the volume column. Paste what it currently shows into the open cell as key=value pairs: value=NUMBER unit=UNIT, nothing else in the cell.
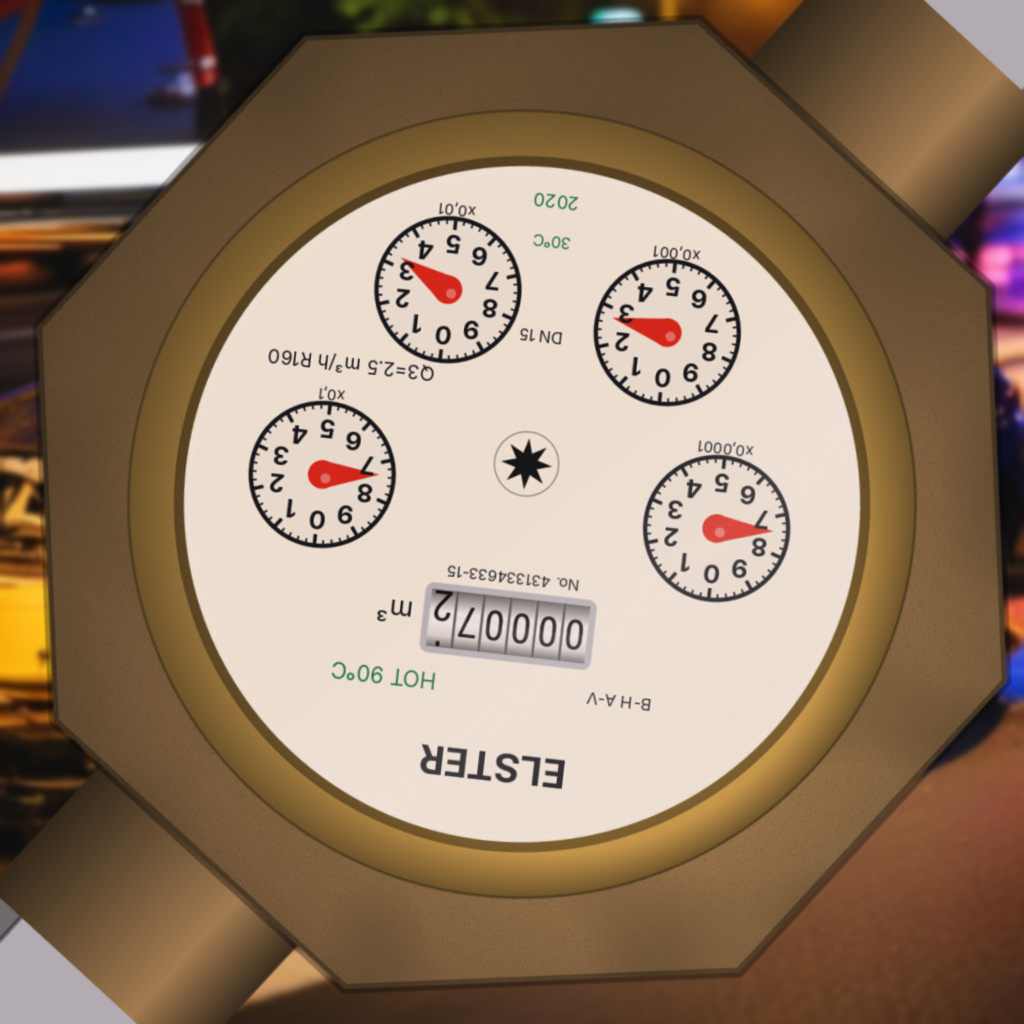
value=71.7327 unit=m³
